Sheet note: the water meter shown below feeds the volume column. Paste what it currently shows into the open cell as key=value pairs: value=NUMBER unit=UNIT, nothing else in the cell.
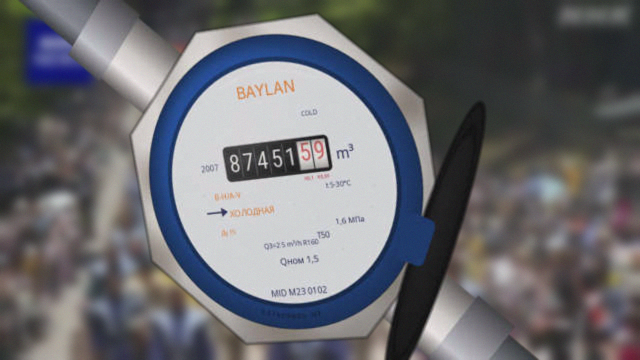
value=87451.59 unit=m³
